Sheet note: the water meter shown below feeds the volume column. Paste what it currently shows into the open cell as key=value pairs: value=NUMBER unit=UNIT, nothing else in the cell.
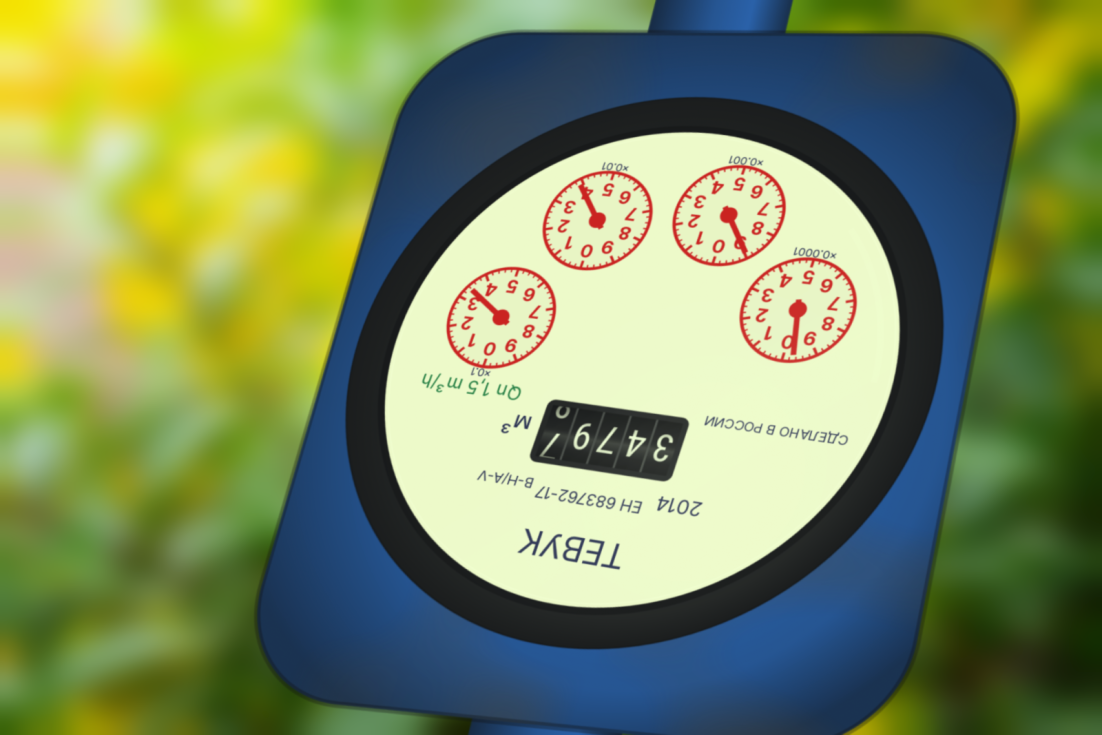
value=34797.3389 unit=m³
